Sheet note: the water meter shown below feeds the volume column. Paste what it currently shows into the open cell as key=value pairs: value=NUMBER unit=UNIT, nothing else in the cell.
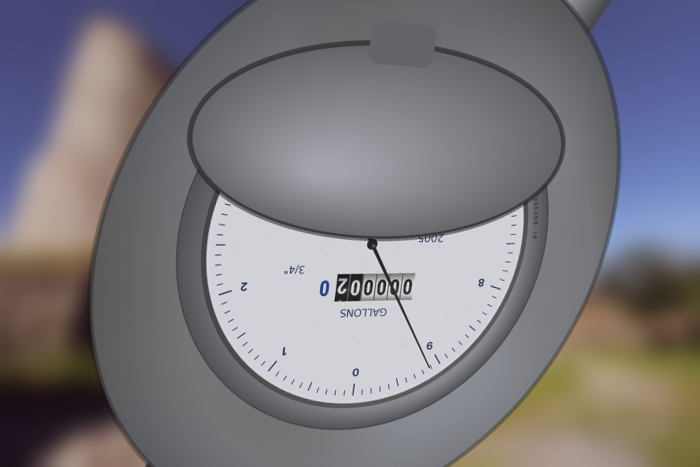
value=19.1 unit=gal
